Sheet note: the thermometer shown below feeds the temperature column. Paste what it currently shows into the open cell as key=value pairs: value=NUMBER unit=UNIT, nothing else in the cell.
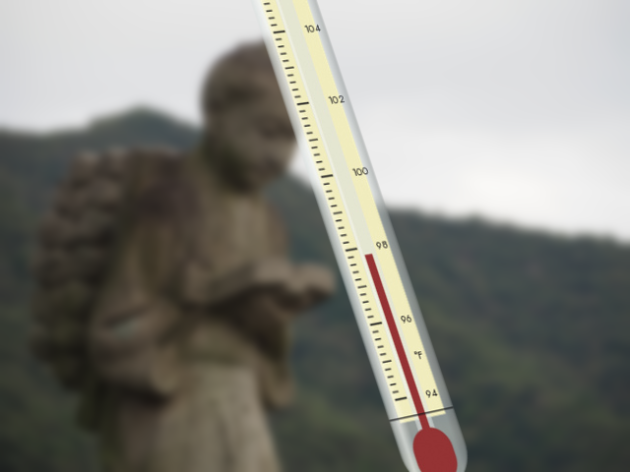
value=97.8 unit=°F
